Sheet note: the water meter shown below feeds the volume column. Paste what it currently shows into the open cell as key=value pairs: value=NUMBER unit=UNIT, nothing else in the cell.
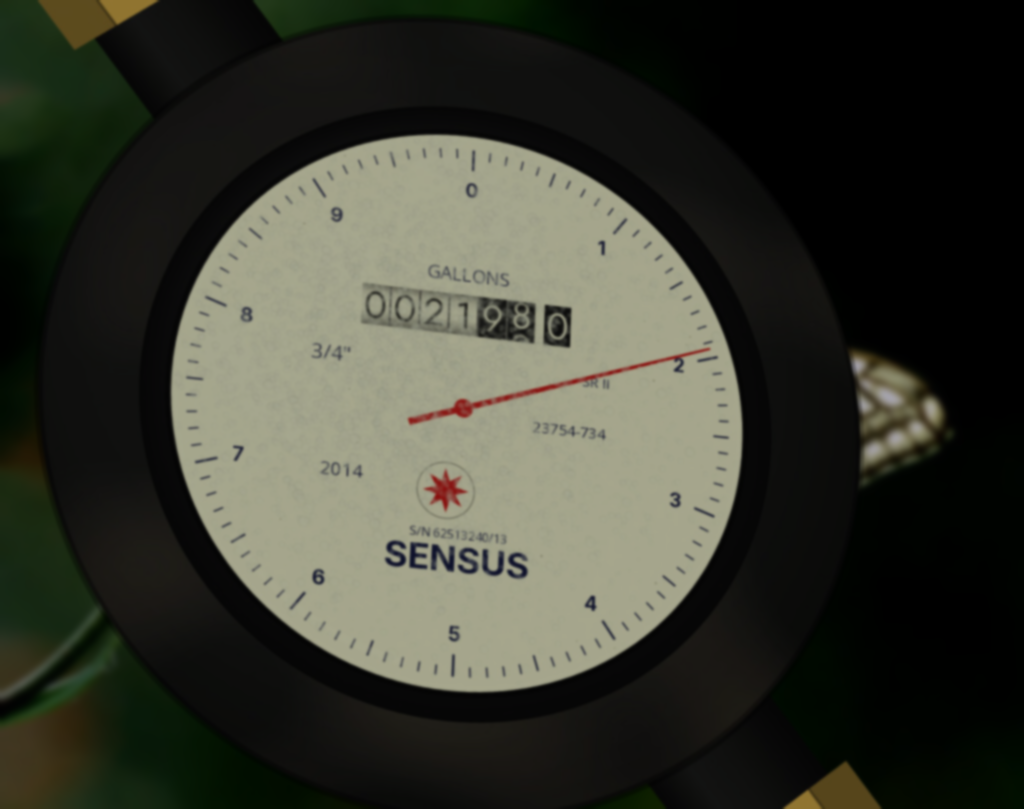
value=21981.9 unit=gal
